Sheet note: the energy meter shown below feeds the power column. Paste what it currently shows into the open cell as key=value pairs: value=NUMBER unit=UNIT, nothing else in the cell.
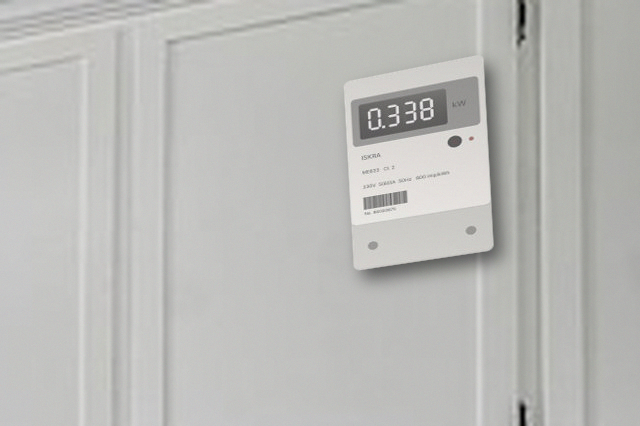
value=0.338 unit=kW
